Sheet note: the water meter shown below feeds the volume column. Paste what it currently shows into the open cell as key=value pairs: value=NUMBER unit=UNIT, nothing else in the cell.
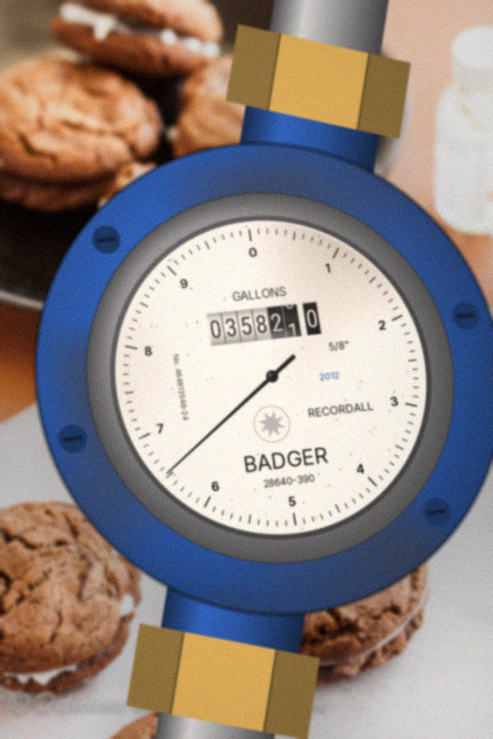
value=358206.5 unit=gal
